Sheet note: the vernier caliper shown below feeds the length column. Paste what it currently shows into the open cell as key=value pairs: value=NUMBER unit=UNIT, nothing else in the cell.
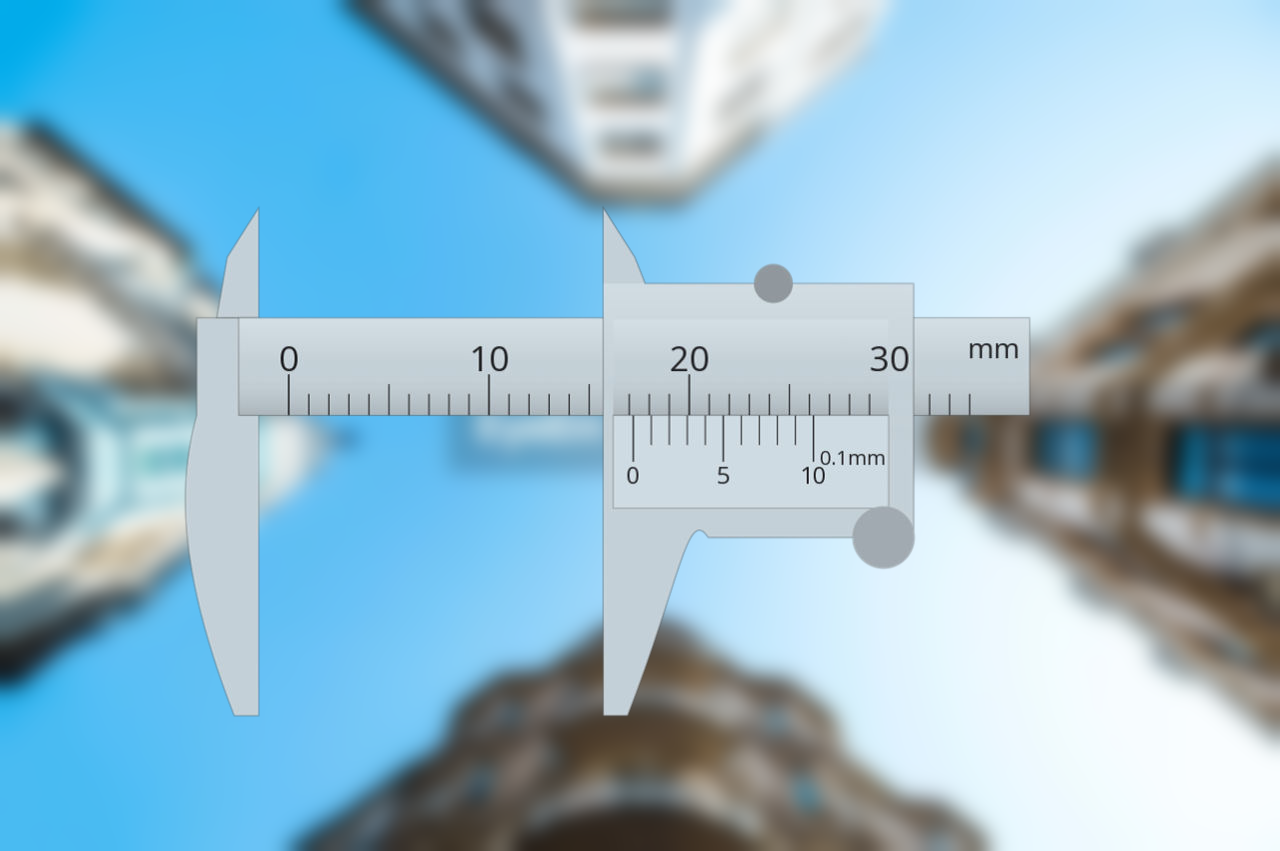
value=17.2 unit=mm
